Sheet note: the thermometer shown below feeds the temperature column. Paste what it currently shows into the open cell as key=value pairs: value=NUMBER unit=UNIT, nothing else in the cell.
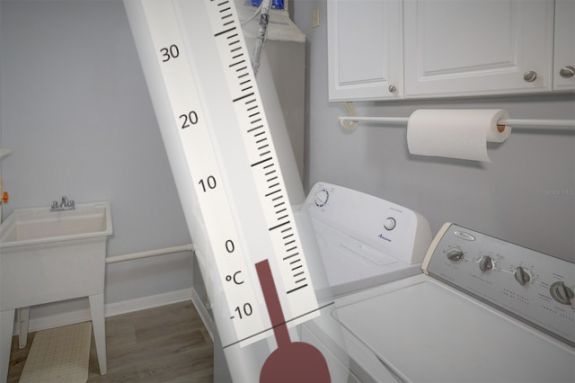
value=-4 unit=°C
